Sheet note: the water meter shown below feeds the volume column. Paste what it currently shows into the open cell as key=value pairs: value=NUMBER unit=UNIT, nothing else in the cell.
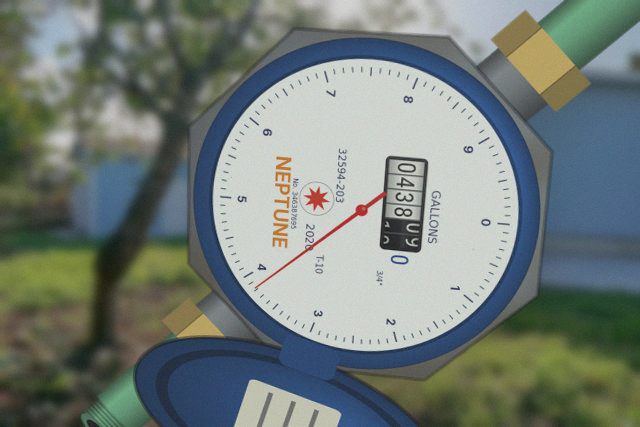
value=438093.8 unit=gal
